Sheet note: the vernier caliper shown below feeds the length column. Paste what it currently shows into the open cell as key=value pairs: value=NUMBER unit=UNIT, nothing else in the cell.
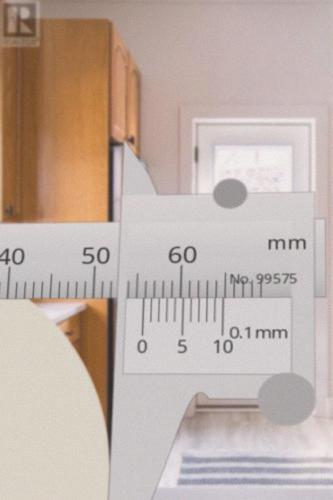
value=55.8 unit=mm
